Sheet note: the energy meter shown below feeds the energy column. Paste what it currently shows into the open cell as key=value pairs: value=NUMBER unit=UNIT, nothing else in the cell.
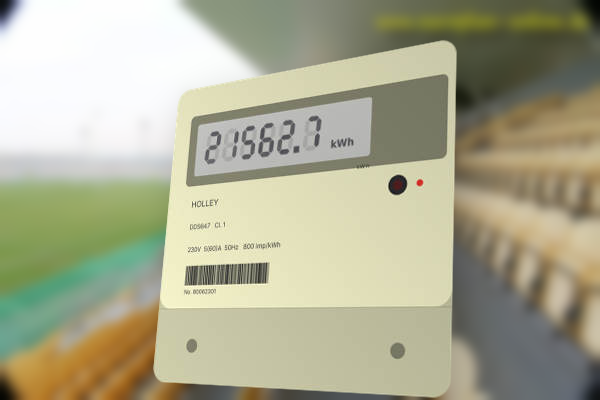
value=21562.7 unit=kWh
